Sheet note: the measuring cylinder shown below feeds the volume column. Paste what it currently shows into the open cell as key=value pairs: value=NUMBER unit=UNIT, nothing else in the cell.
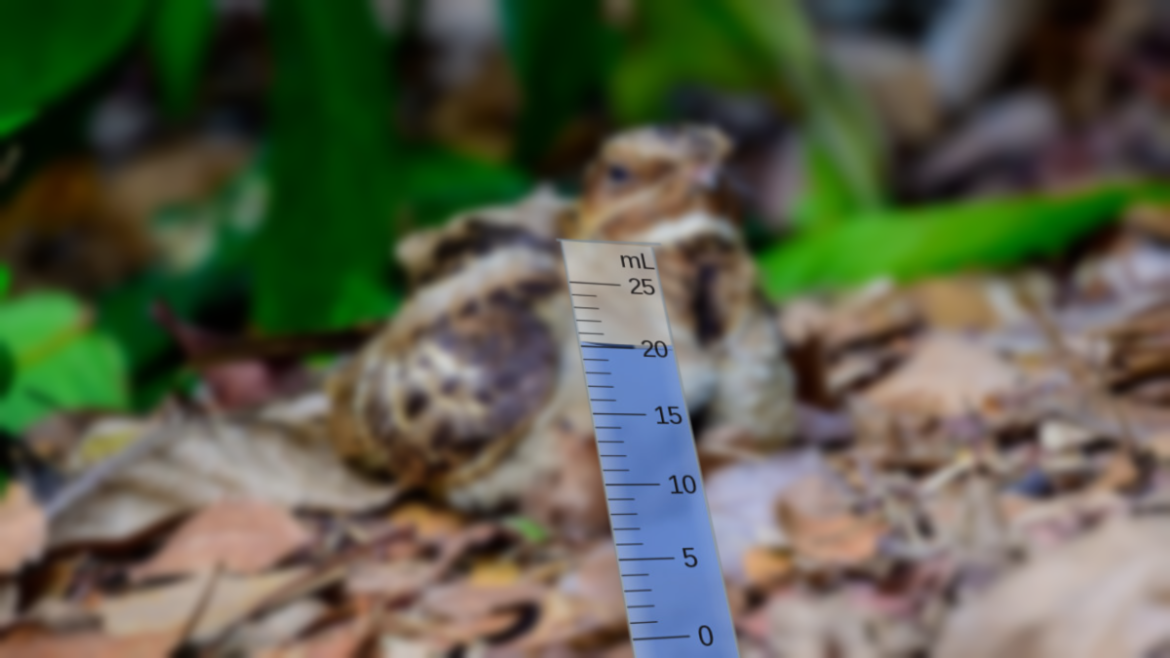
value=20 unit=mL
